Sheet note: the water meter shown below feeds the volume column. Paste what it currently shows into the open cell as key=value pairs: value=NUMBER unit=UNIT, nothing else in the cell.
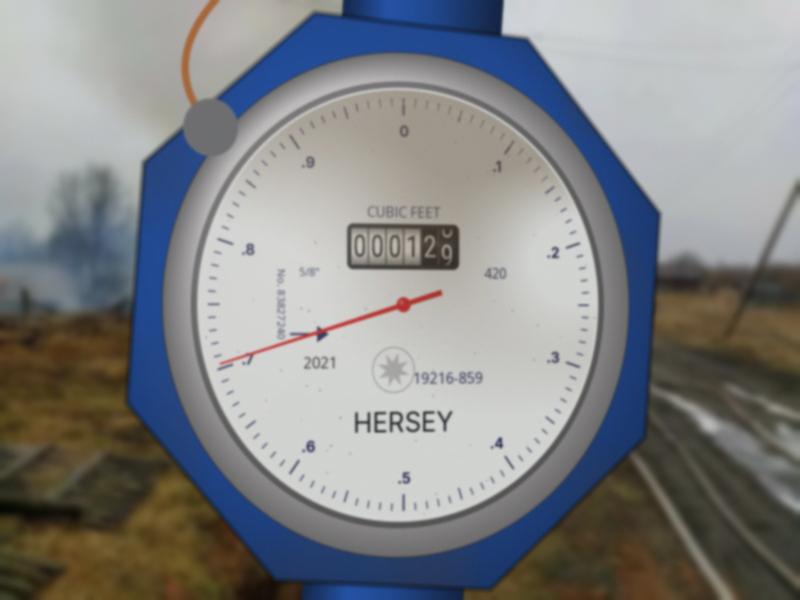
value=128.70 unit=ft³
